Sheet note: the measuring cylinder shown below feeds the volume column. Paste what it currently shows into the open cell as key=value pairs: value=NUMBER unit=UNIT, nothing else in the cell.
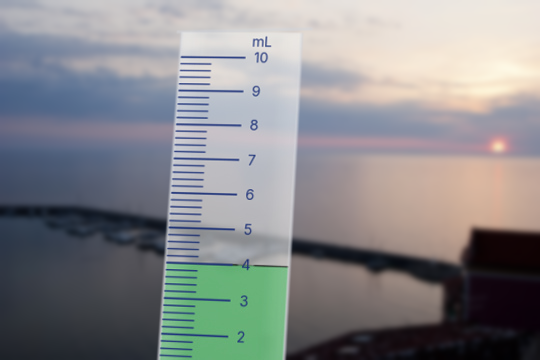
value=4 unit=mL
